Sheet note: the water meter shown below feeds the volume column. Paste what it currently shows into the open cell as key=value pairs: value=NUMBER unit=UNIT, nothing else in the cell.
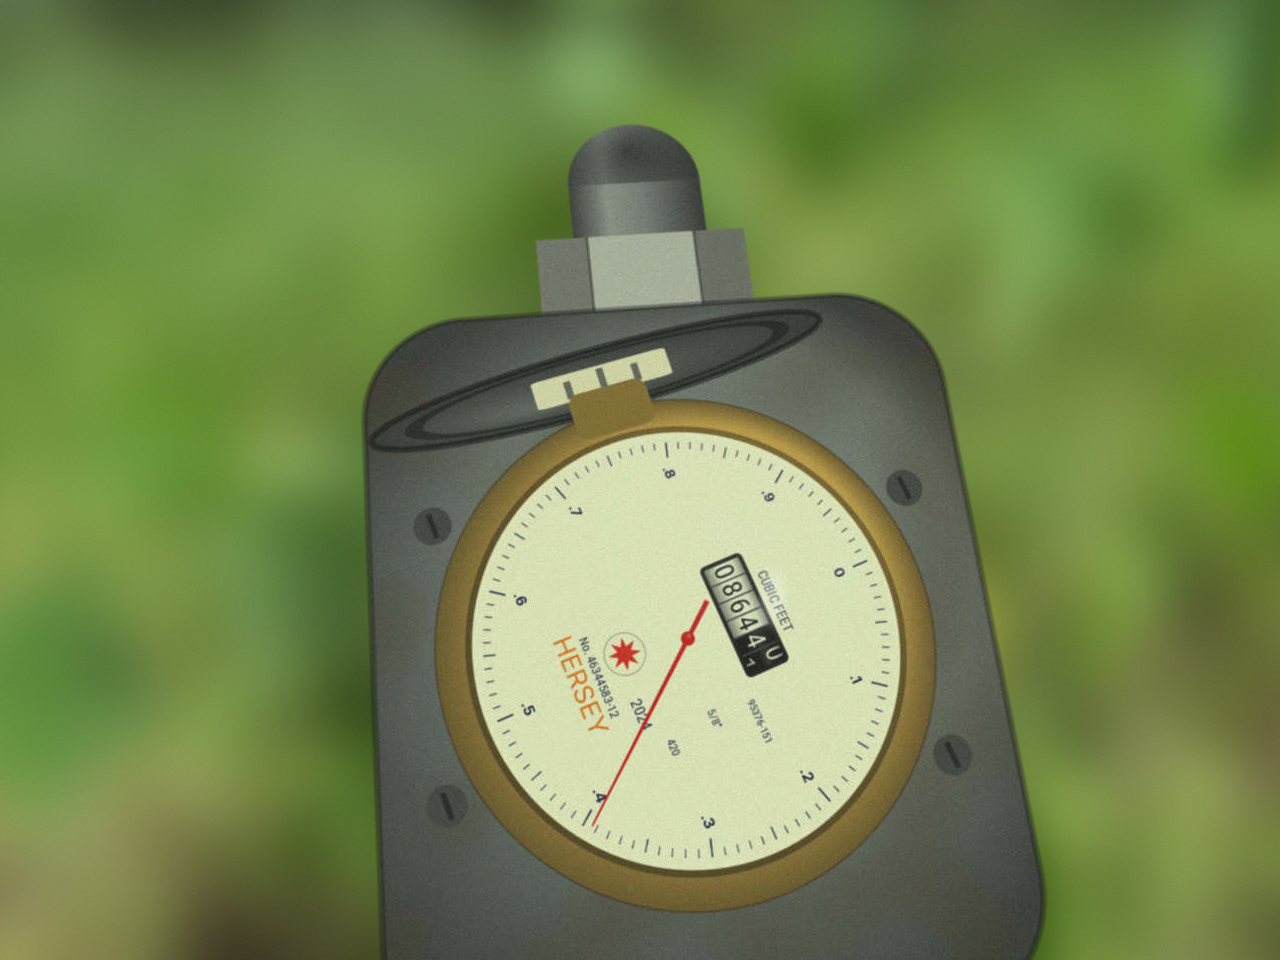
value=86440.39 unit=ft³
